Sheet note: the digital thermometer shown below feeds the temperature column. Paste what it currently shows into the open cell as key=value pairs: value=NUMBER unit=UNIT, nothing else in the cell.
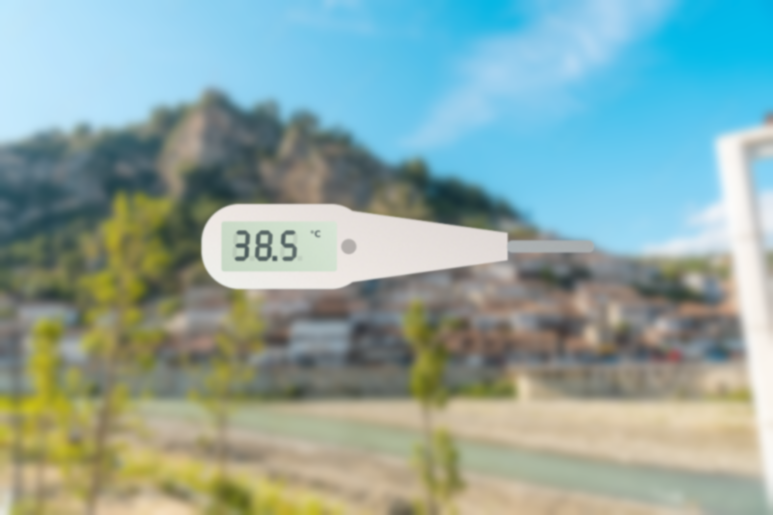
value=38.5 unit=°C
